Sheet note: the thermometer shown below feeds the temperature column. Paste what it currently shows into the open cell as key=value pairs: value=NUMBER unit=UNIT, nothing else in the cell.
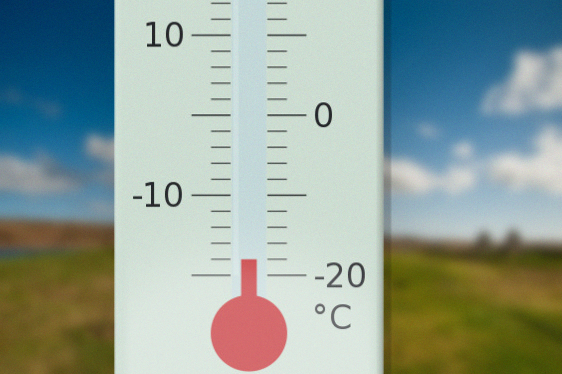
value=-18 unit=°C
